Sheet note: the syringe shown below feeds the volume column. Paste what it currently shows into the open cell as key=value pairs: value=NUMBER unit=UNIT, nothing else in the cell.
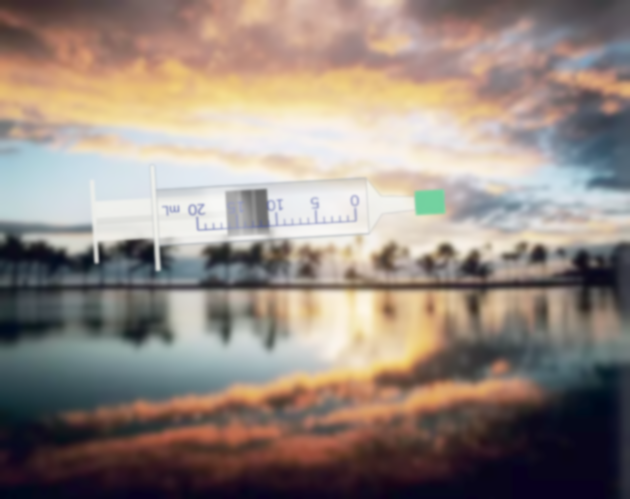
value=11 unit=mL
